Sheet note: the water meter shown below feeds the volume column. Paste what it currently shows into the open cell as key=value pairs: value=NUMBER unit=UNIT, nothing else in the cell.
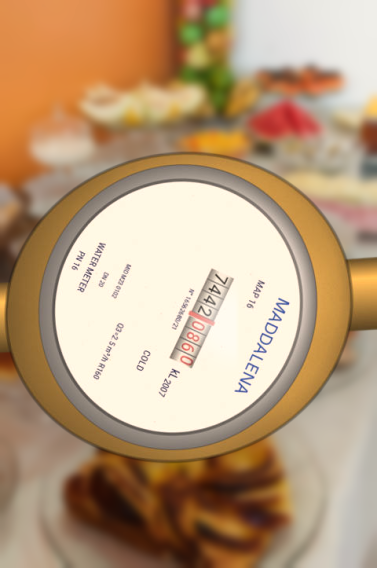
value=7442.0860 unit=kL
